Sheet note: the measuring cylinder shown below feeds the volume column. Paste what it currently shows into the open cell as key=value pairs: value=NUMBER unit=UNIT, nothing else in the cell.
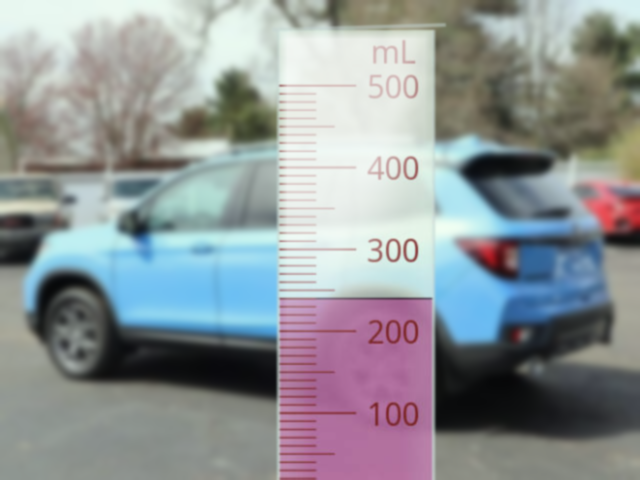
value=240 unit=mL
